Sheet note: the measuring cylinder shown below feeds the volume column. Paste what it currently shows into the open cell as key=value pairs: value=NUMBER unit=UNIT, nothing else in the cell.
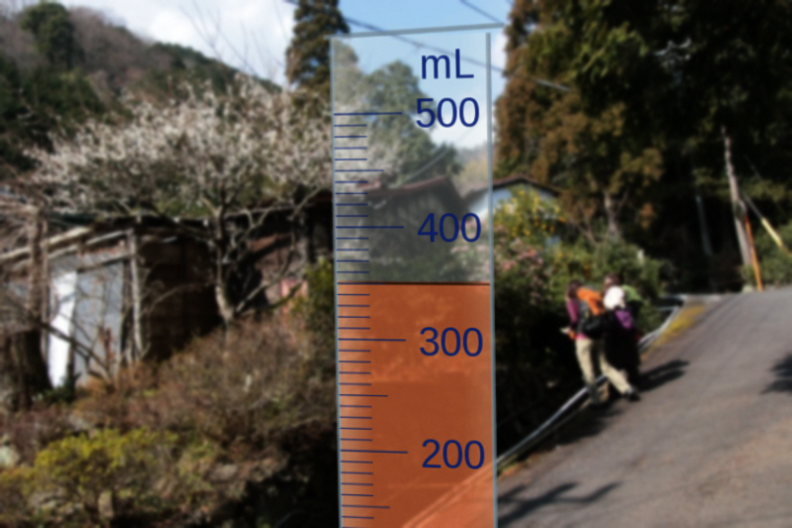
value=350 unit=mL
